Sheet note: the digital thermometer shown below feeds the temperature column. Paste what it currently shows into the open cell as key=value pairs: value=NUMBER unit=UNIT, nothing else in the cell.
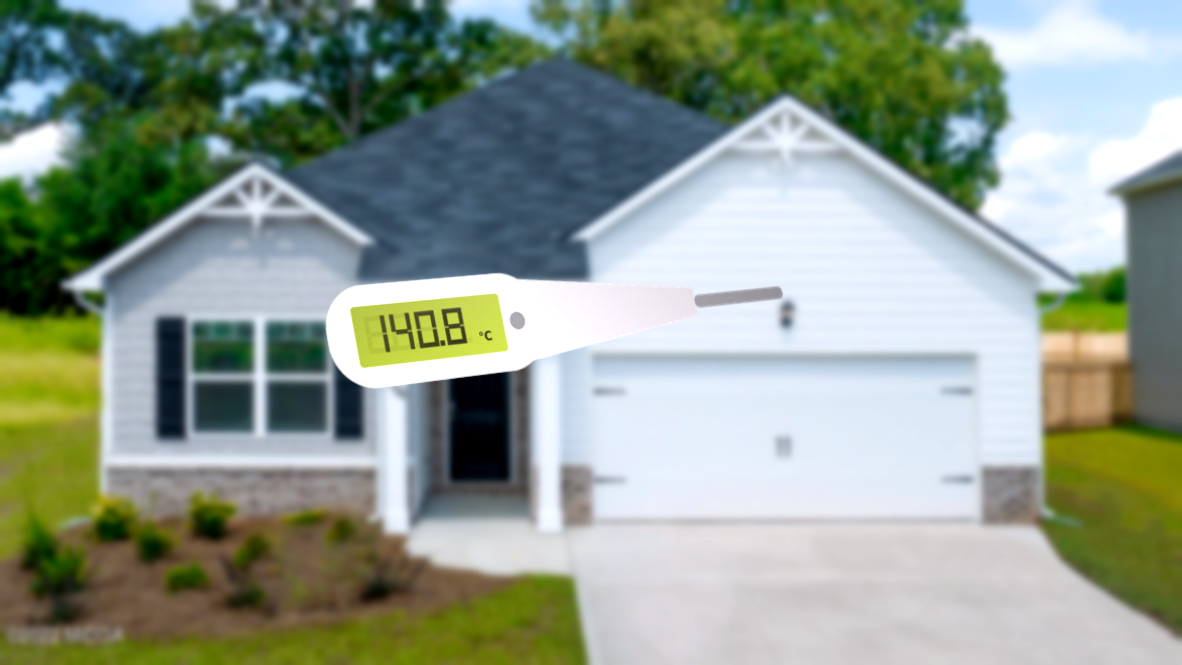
value=140.8 unit=°C
